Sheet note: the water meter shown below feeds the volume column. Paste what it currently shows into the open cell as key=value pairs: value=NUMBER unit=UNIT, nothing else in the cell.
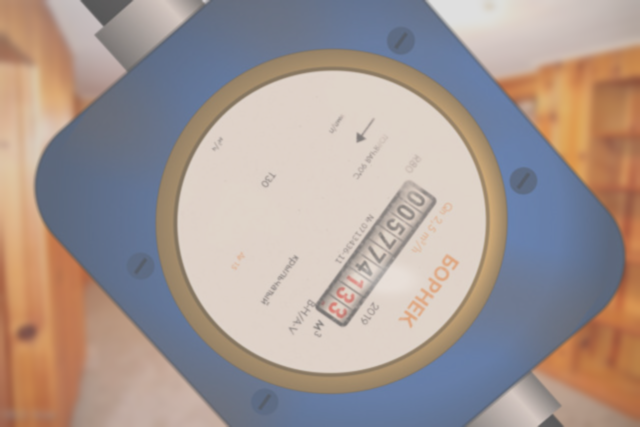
value=5774.133 unit=m³
